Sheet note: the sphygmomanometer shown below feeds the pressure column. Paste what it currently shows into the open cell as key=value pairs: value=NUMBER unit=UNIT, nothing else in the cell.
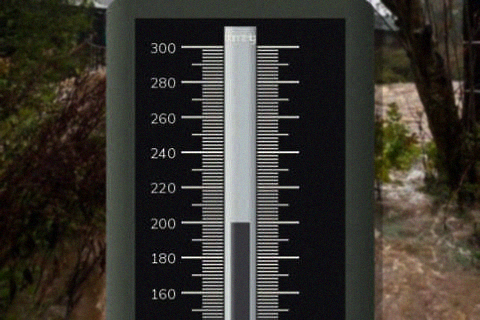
value=200 unit=mmHg
